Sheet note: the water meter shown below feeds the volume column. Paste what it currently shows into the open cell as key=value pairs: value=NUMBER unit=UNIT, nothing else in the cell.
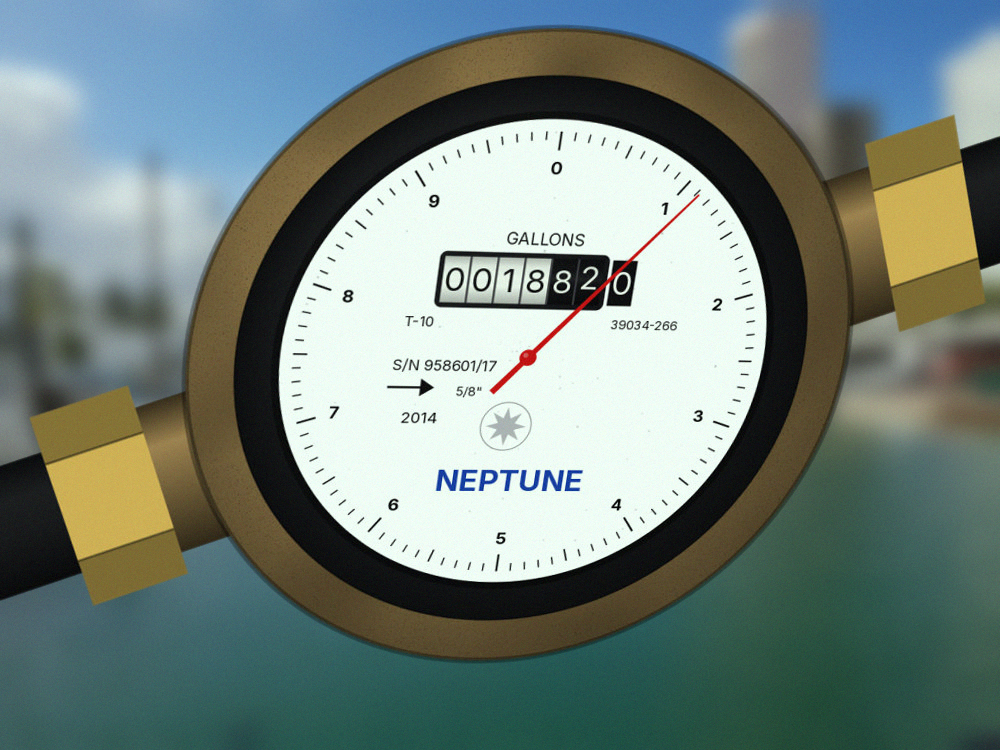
value=18821.1 unit=gal
